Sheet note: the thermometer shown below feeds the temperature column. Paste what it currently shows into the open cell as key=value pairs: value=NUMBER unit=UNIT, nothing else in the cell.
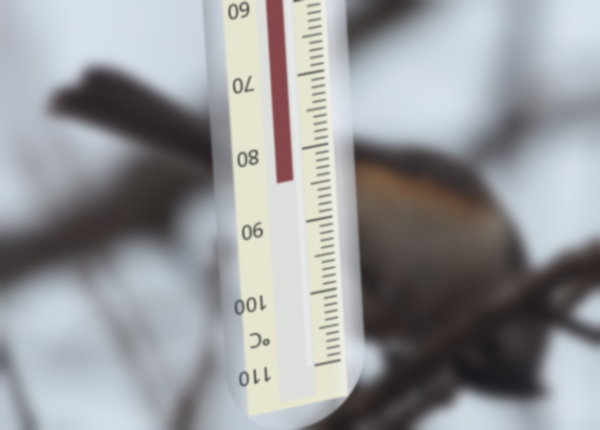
value=84 unit=°C
